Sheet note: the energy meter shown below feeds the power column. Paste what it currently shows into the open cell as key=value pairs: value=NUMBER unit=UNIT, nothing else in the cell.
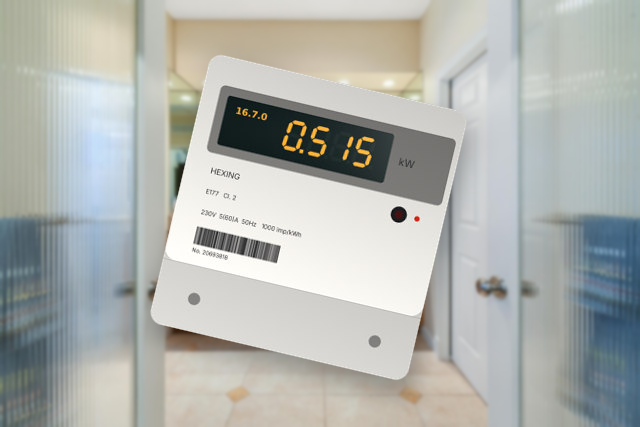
value=0.515 unit=kW
